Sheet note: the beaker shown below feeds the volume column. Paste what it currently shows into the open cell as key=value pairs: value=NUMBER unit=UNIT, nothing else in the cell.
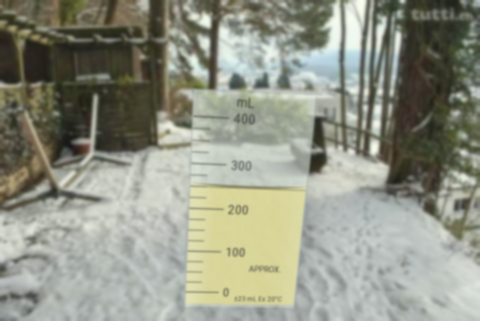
value=250 unit=mL
